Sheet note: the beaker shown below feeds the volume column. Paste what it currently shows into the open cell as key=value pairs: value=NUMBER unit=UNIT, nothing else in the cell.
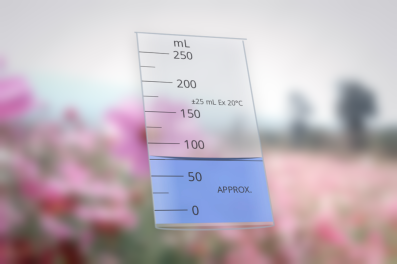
value=75 unit=mL
